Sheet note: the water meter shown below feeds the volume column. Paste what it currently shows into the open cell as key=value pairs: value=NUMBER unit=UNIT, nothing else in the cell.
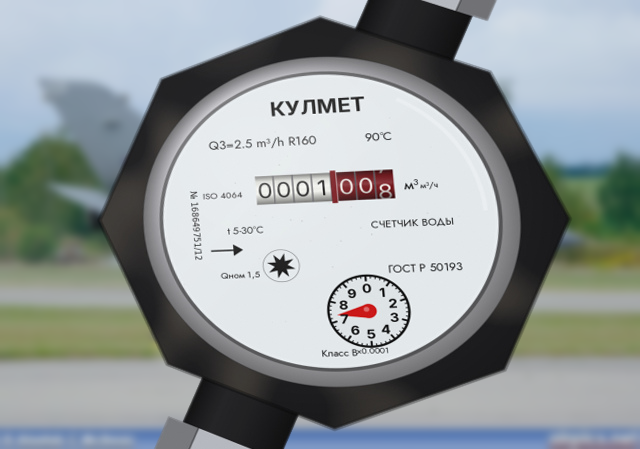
value=1.0077 unit=m³
